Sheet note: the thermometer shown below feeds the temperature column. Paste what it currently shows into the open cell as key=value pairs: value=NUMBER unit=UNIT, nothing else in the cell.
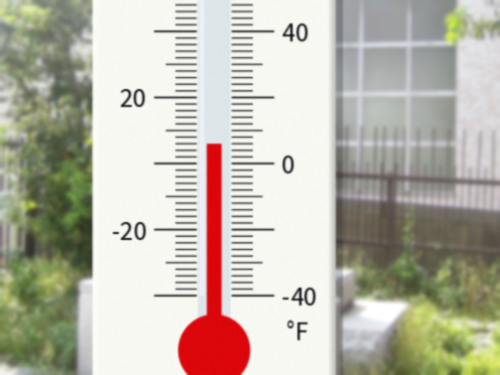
value=6 unit=°F
